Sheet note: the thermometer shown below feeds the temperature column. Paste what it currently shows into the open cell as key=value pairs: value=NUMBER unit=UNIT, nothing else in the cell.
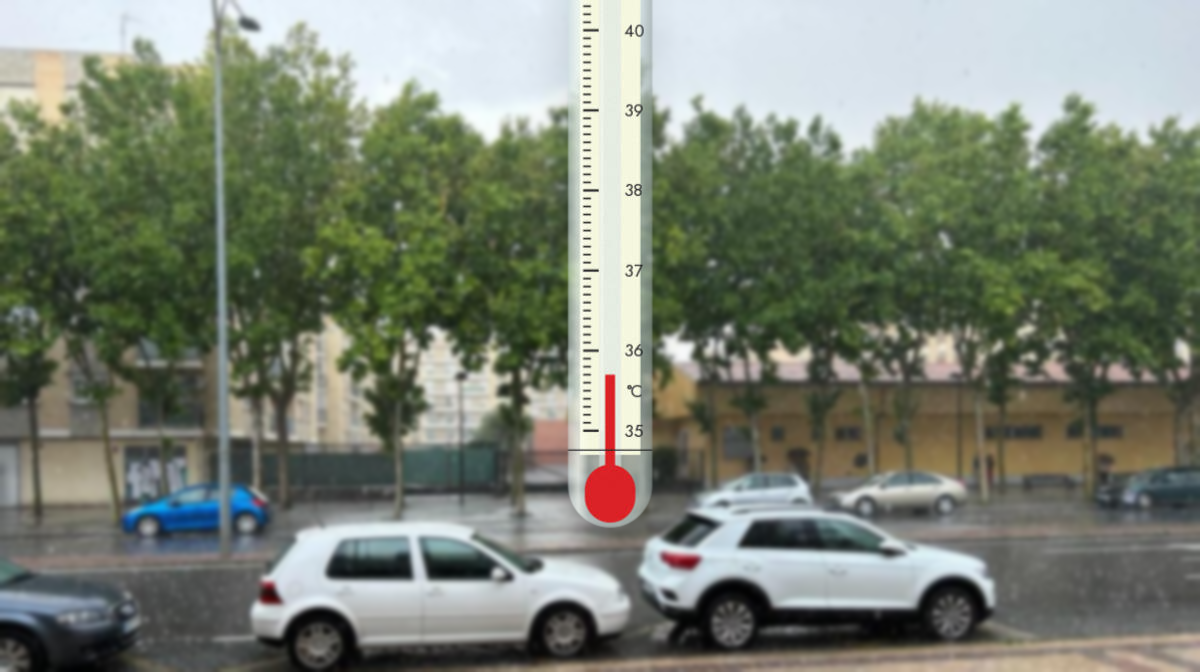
value=35.7 unit=°C
